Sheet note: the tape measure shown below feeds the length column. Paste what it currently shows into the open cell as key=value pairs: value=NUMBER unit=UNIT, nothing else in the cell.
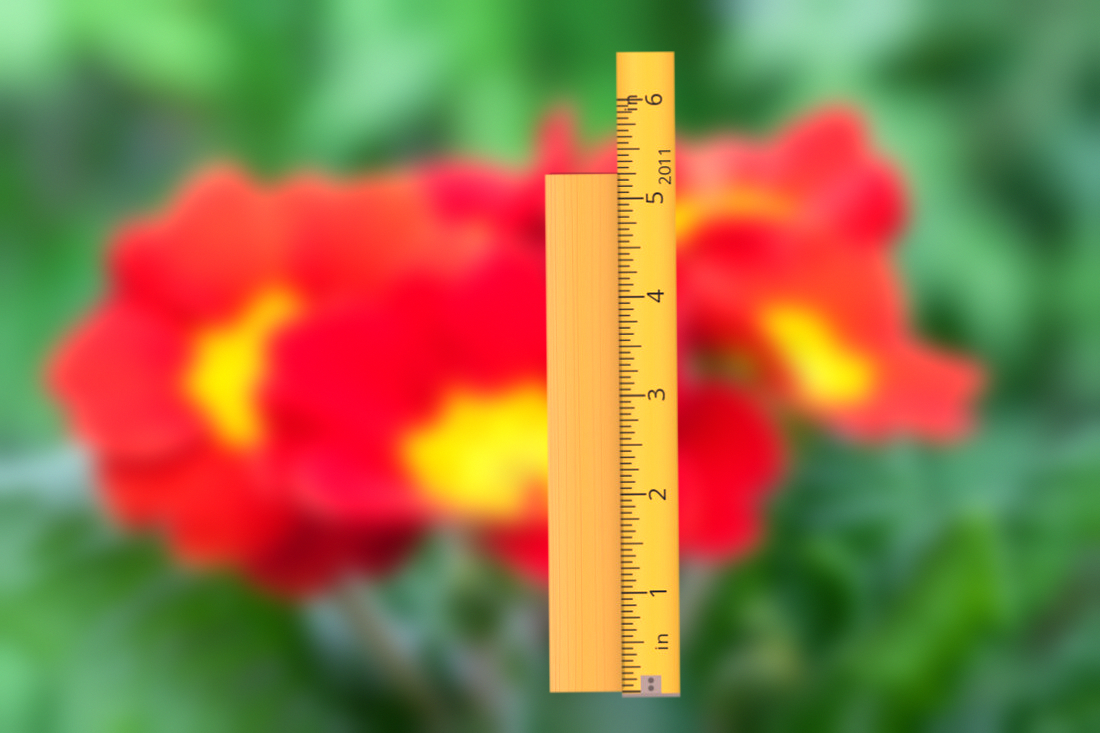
value=5.25 unit=in
